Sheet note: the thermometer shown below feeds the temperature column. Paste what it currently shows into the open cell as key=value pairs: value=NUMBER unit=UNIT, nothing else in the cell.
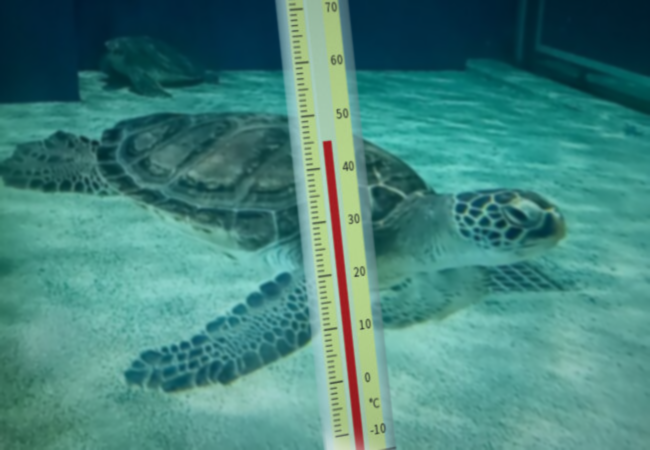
value=45 unit=°C
